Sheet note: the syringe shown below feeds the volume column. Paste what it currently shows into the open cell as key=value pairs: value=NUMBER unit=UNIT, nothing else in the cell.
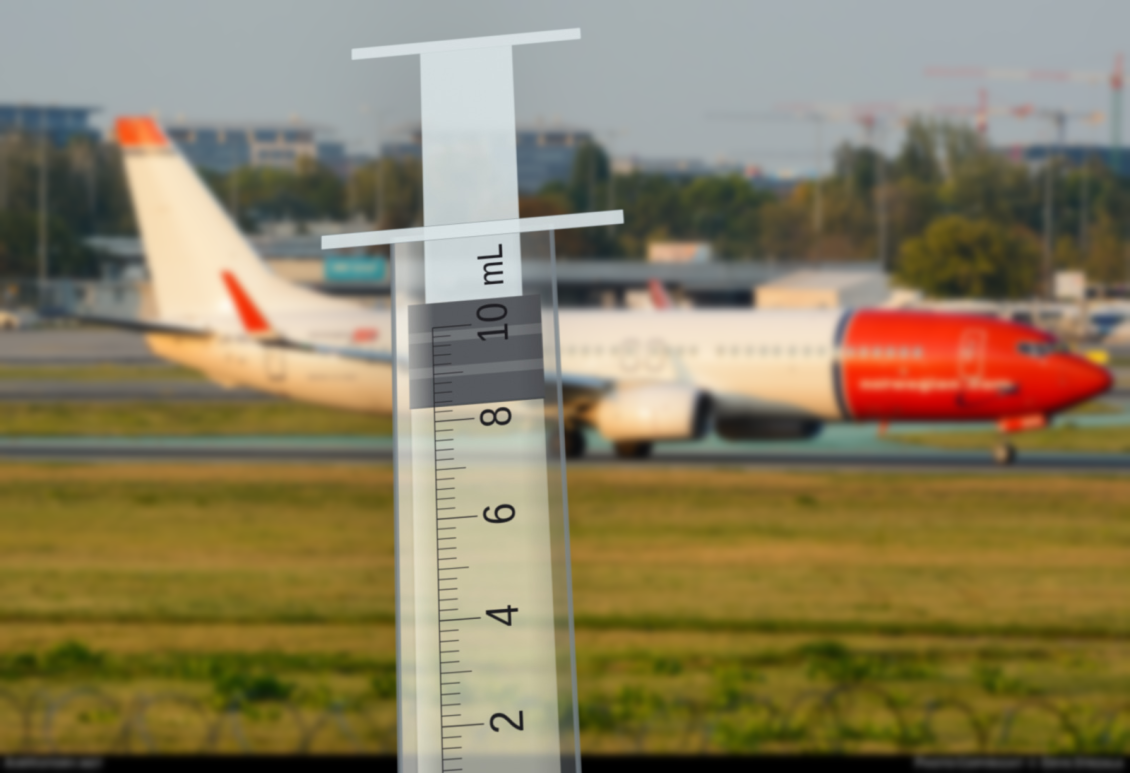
value=8.3 unit=mL
